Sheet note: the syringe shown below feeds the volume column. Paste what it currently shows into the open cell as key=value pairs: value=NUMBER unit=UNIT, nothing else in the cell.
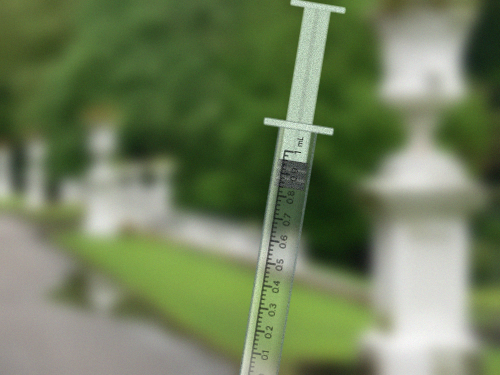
value=0.84 unit=mL
